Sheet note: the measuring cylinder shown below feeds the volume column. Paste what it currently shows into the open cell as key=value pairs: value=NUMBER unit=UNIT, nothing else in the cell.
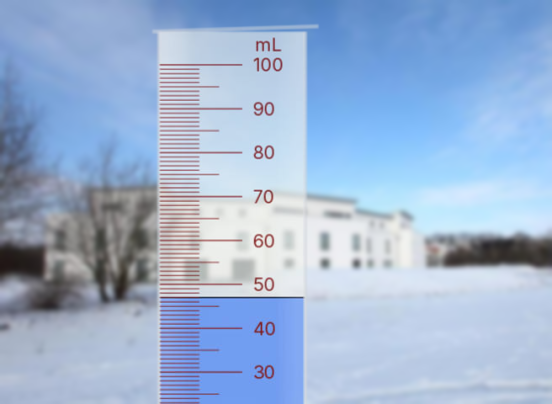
value=47 unit=mL
